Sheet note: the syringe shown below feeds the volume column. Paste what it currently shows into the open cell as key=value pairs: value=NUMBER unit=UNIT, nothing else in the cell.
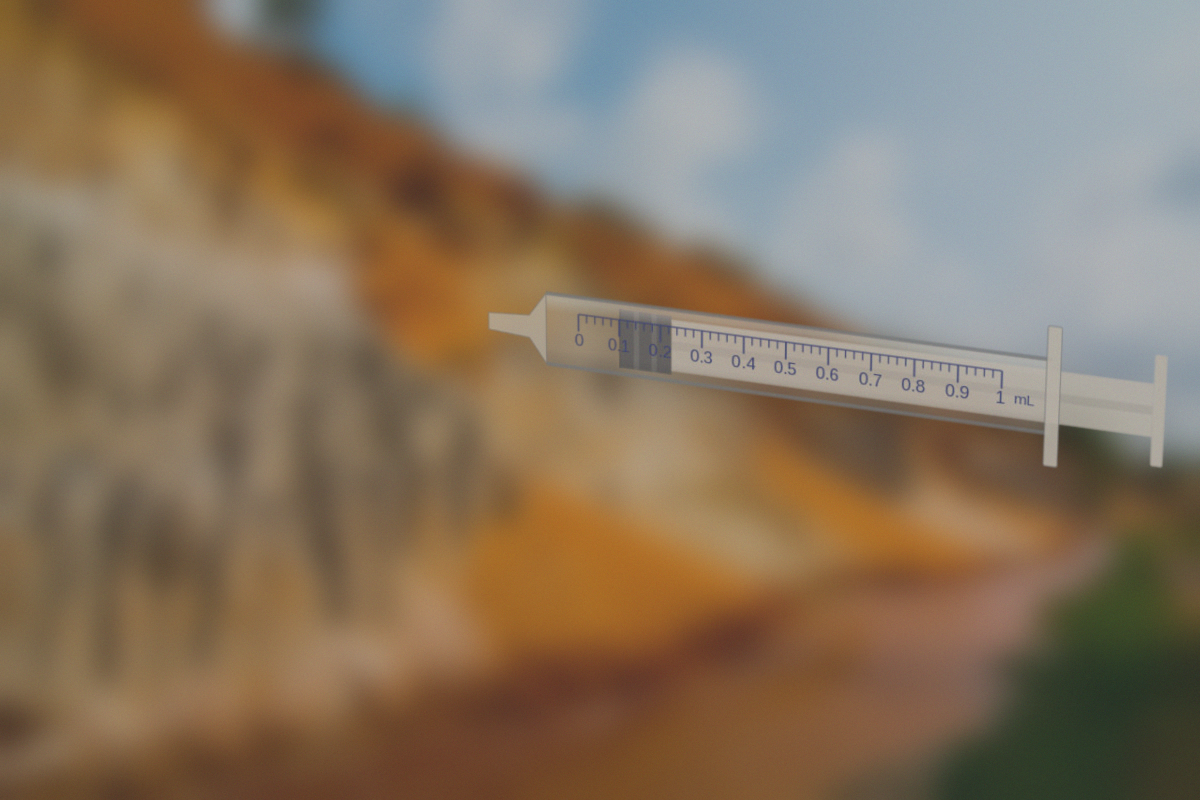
value=0.1 unit=mL
